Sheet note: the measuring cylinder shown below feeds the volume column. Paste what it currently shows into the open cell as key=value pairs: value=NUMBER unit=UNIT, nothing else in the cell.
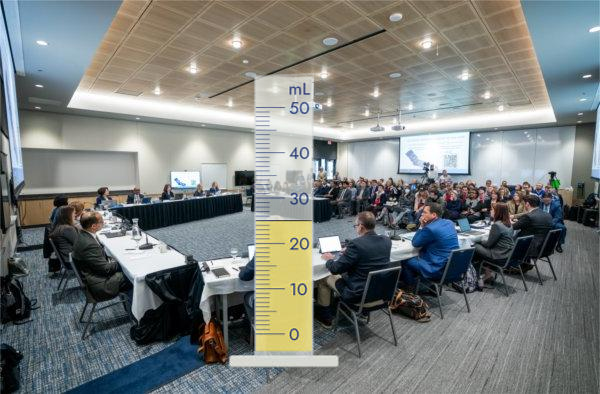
value=25 unit=mL
